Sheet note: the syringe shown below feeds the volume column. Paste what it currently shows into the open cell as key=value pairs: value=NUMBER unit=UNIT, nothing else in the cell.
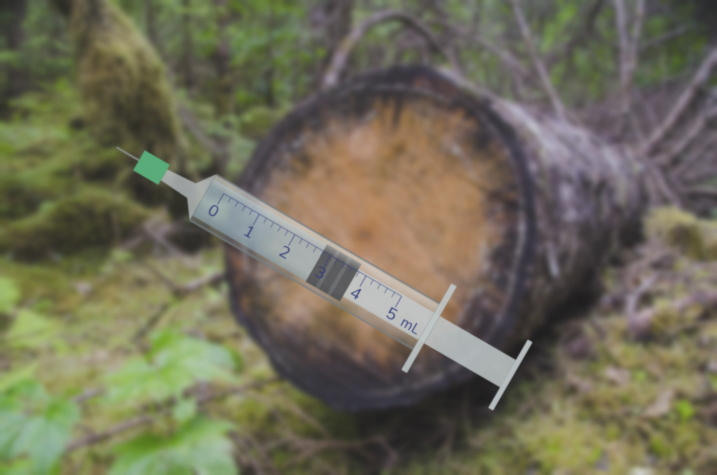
value=2.8 unit=mL
